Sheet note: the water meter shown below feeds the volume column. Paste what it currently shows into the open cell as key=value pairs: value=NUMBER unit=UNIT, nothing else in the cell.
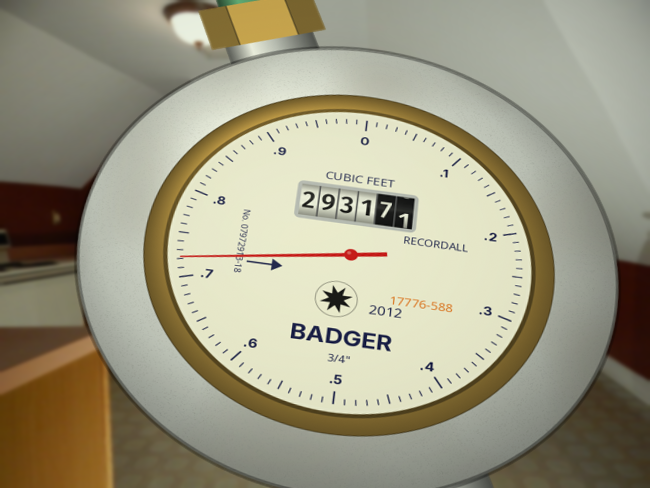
value=293170.72 unit=ft³
